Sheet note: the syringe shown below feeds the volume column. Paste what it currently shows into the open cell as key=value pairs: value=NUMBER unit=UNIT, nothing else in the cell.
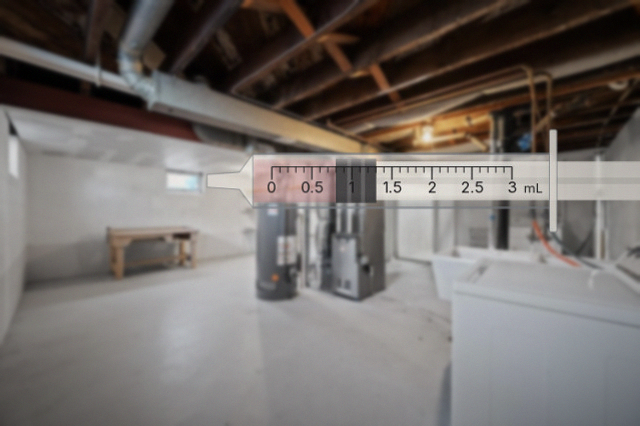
value=0.8 unit=mL
